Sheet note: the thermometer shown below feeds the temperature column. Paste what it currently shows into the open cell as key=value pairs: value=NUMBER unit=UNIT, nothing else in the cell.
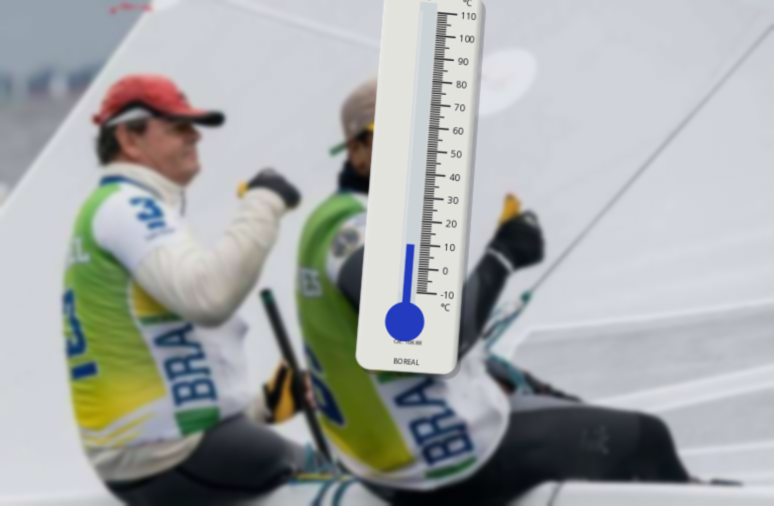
value=10 unit=°C
